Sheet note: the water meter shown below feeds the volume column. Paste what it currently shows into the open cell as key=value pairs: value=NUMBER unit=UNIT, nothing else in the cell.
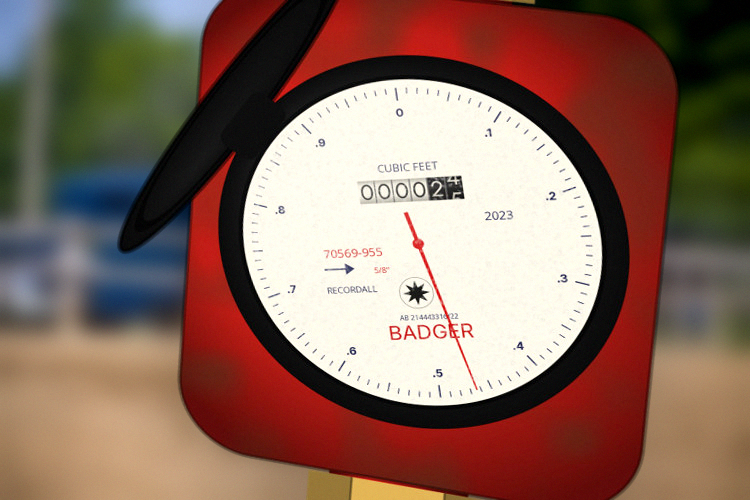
value=24.46 unit=ft³
